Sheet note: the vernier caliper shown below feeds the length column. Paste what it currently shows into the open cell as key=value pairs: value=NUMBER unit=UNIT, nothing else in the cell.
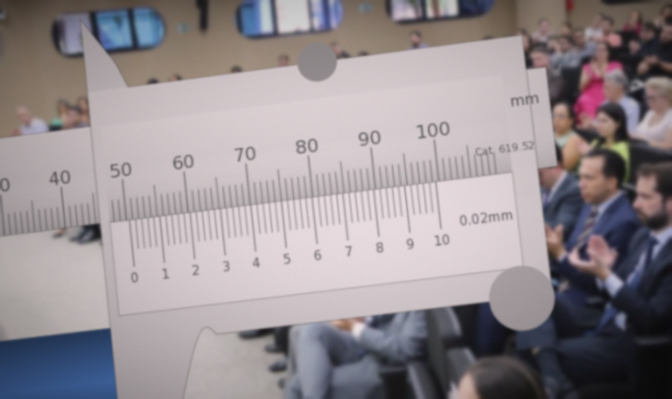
value=50.5 unit=mm
